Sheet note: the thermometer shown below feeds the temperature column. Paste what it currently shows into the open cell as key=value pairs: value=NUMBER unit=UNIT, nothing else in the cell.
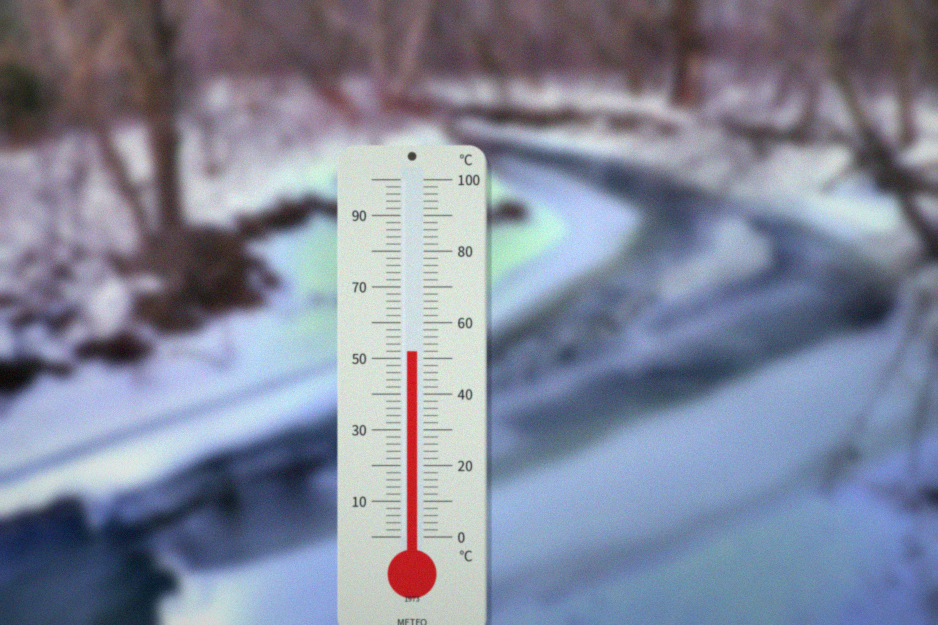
value=52 unit=°C
